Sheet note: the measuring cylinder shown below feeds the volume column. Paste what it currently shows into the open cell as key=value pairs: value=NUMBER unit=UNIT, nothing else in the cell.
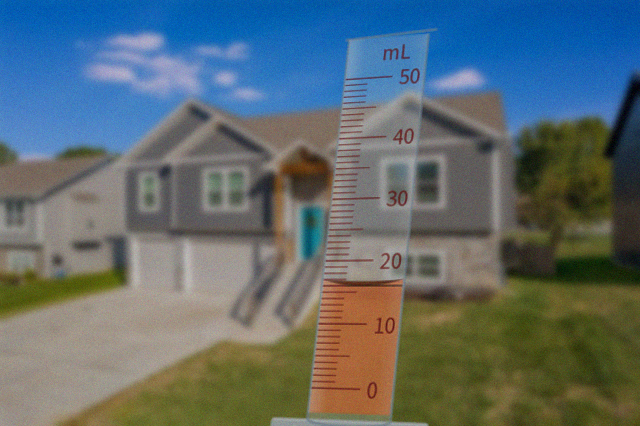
value=16 unit=mL
